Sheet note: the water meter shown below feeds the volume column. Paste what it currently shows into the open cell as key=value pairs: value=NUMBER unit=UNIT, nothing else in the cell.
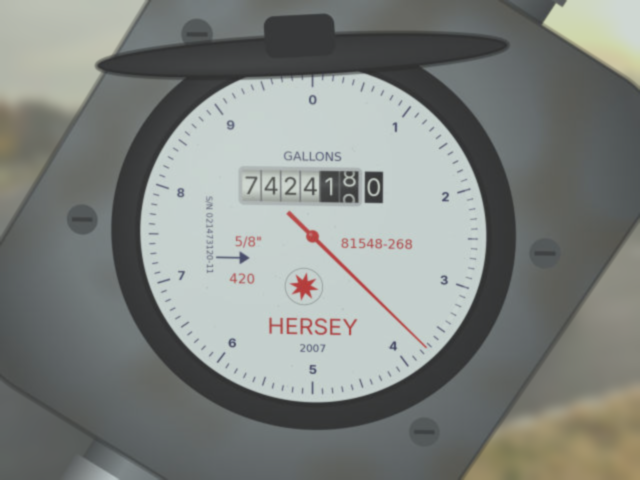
value=7424183.7 unit=gal
